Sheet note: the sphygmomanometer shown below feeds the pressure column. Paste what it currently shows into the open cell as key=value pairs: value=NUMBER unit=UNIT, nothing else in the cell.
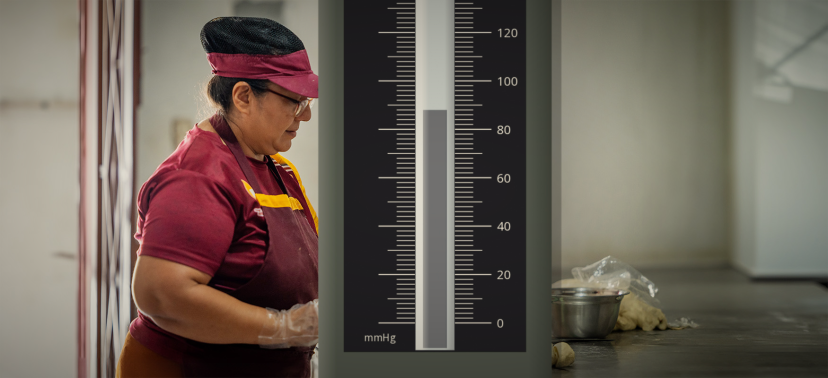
value=88 unit=mmHg
